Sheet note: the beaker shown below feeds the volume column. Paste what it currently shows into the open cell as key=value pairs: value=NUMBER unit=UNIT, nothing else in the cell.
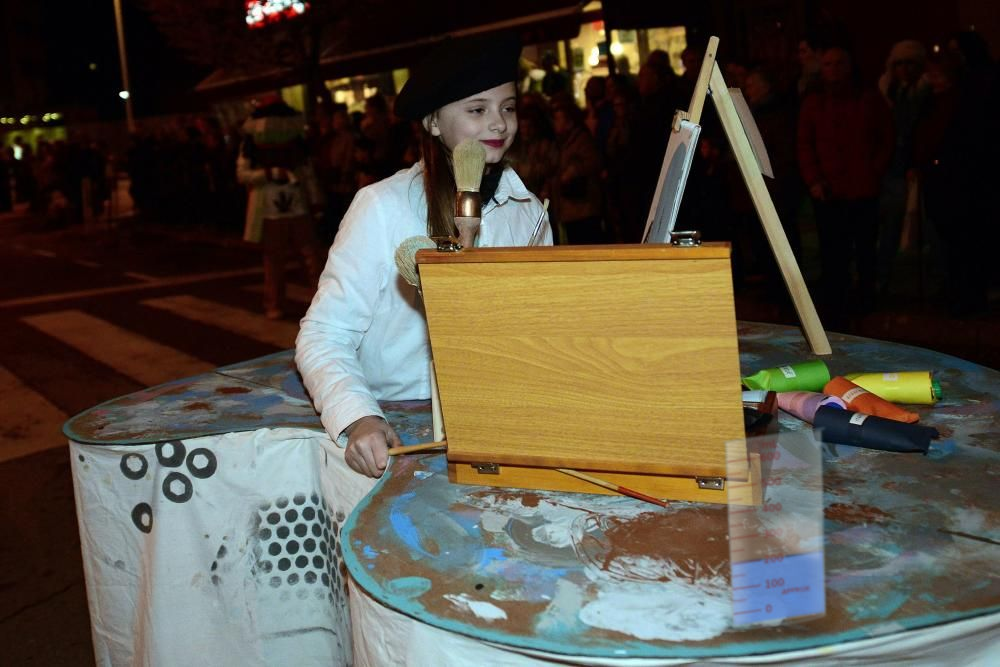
value=200 unit=mL
